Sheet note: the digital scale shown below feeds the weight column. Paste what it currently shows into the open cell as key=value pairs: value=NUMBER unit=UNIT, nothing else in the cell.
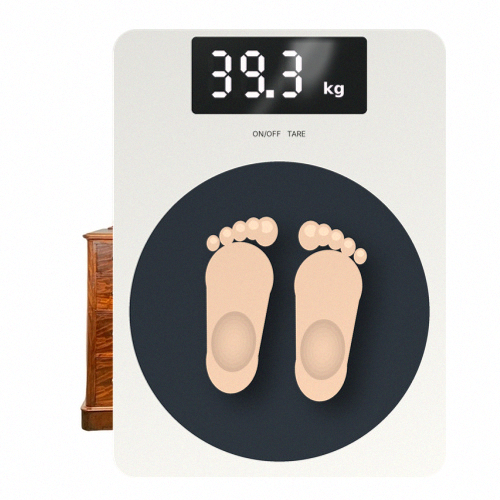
value=39.3 unit=kg
